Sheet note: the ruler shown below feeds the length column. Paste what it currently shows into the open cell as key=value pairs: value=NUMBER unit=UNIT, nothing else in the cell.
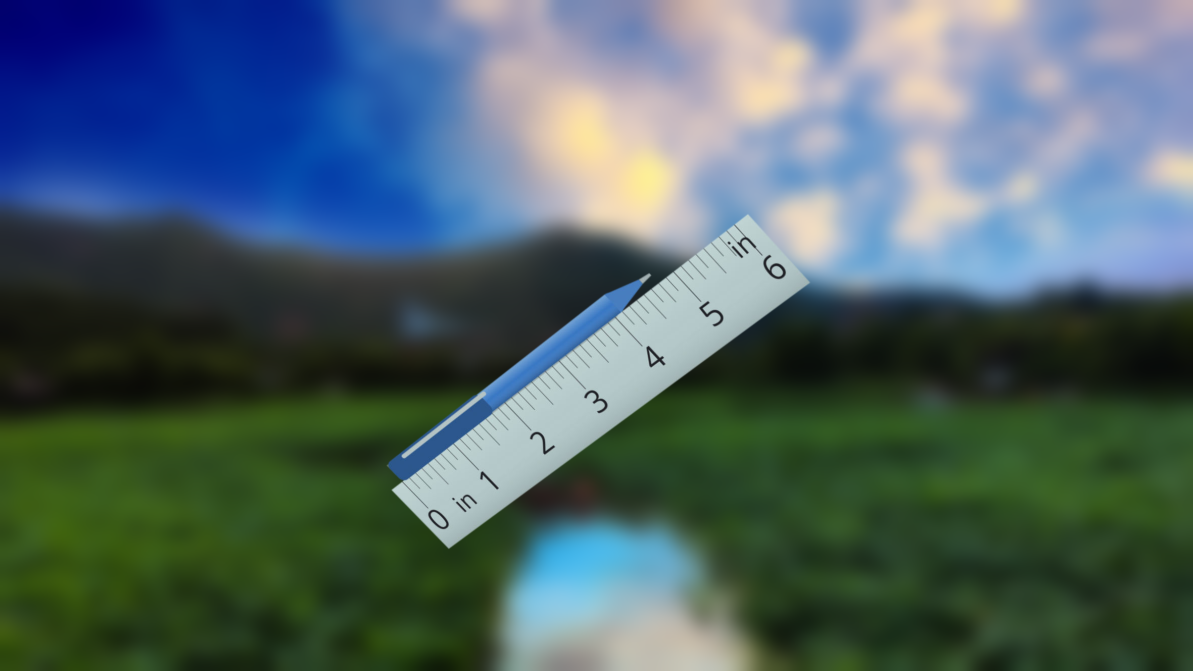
value=4.75 unit=in
